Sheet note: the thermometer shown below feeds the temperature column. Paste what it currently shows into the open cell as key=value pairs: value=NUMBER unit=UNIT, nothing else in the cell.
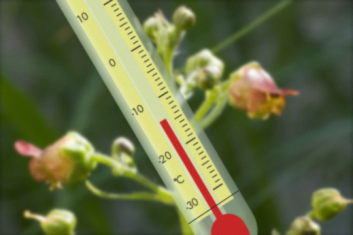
value=-14 unit=°C
